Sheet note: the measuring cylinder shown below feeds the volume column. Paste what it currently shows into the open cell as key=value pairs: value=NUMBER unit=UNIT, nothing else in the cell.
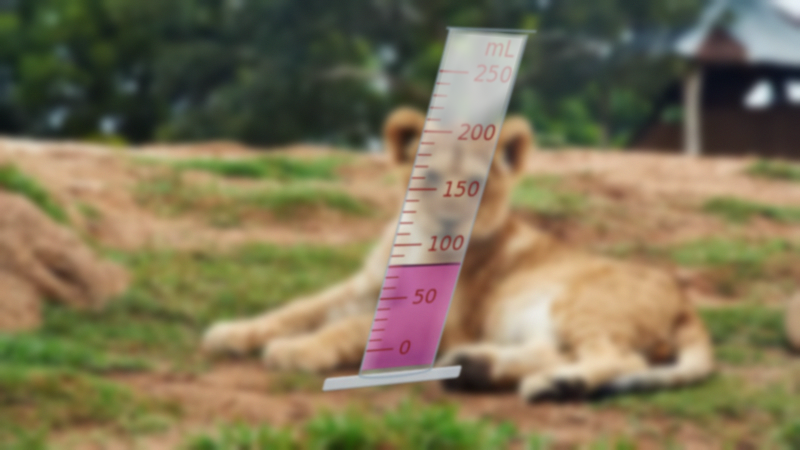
value=80 unit=mL
